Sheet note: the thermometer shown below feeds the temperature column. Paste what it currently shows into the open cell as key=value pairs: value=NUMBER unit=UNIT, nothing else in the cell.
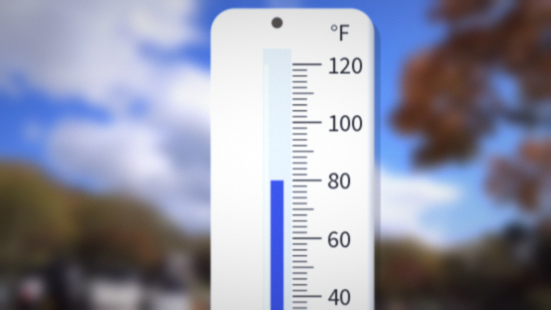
value=80 unit=°F
